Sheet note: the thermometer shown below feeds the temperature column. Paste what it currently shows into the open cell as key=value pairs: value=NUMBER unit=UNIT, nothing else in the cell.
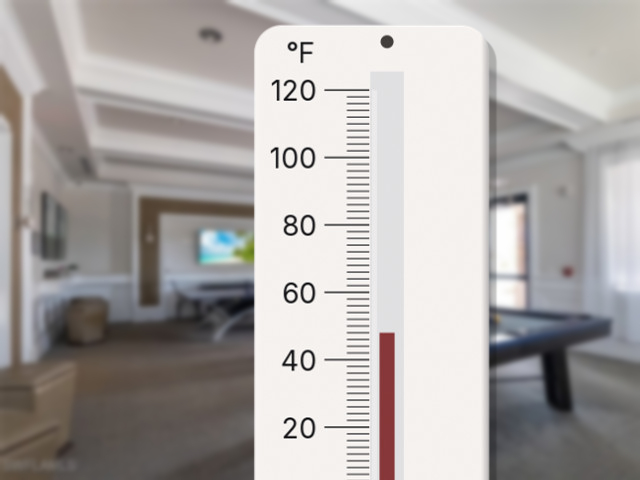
value=48 unit=°F
